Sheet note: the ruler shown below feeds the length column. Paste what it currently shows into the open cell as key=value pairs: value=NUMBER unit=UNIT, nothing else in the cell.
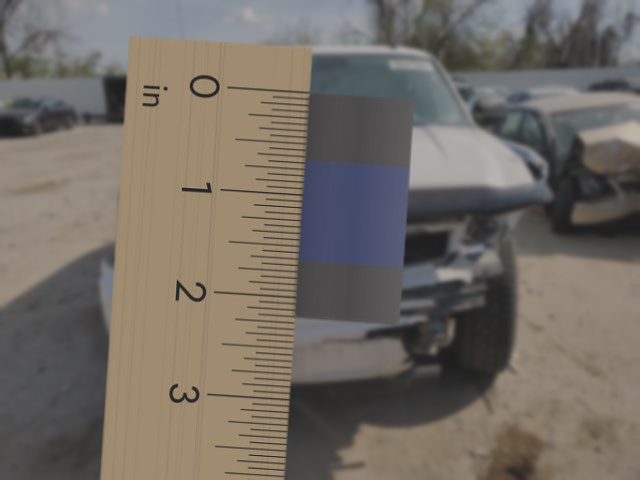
value=2.1875 unit=in
